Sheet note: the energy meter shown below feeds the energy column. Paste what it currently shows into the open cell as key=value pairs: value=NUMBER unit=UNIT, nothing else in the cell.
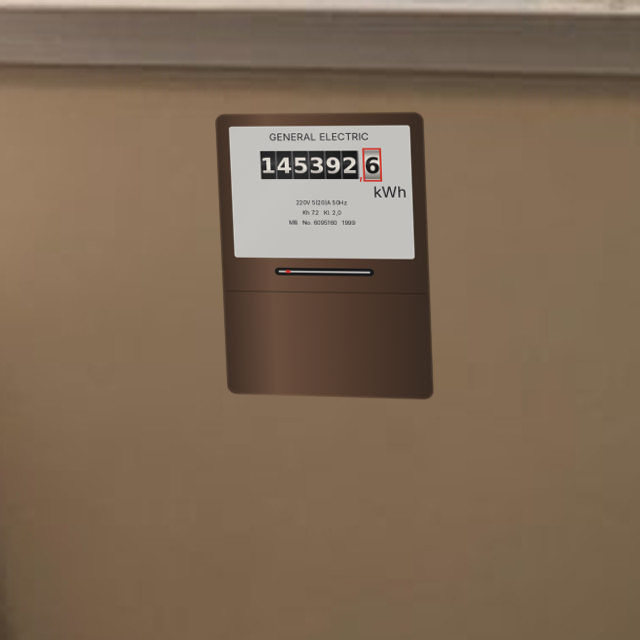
value=145392.6 unit=kWh
